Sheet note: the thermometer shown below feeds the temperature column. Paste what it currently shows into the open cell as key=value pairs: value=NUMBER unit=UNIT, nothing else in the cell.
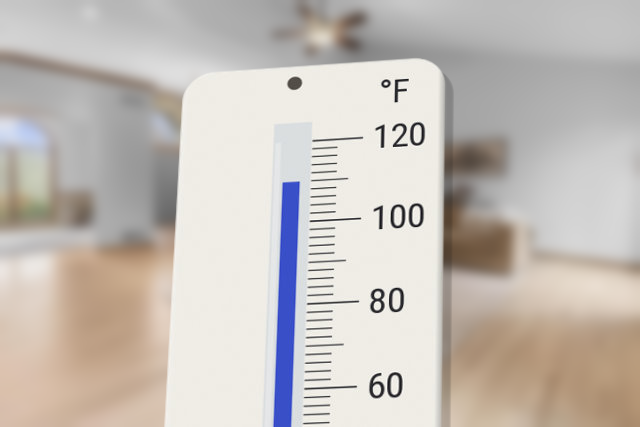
value=110 unit=°F
